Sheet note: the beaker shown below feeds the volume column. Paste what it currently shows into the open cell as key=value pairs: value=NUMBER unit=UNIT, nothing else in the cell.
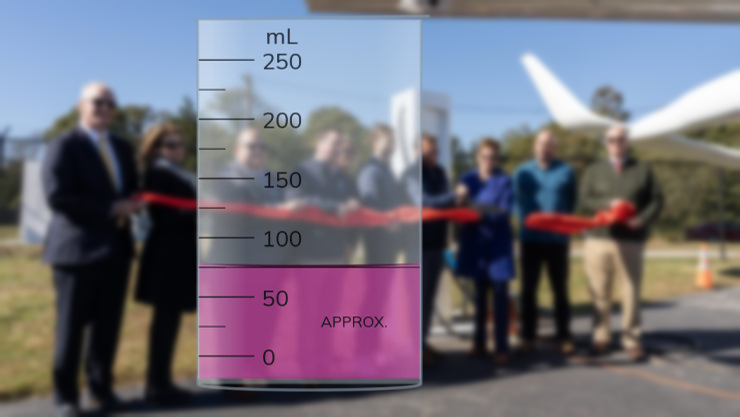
value=75 unit=mL
